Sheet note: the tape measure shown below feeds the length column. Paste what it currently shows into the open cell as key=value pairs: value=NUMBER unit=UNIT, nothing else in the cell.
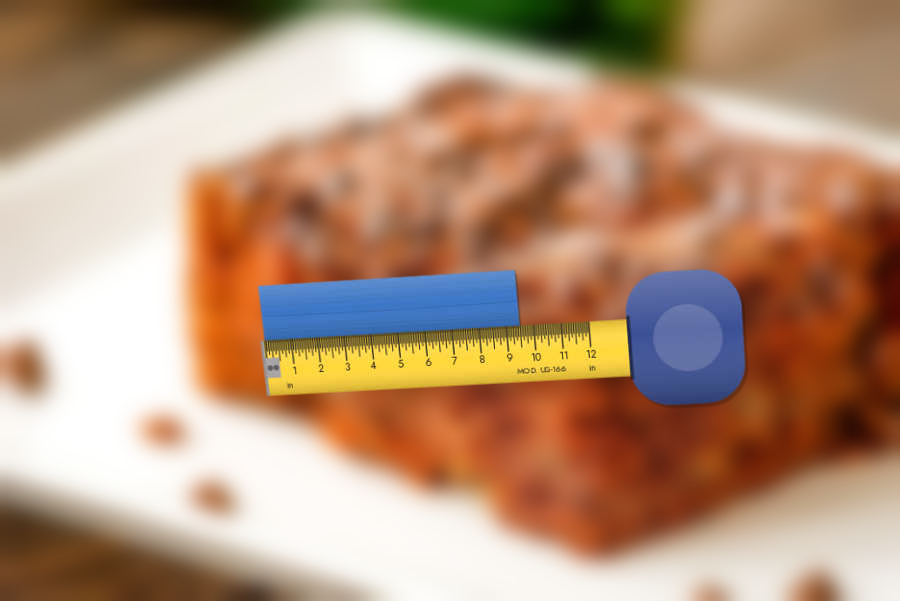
value=9.5 unit=in
